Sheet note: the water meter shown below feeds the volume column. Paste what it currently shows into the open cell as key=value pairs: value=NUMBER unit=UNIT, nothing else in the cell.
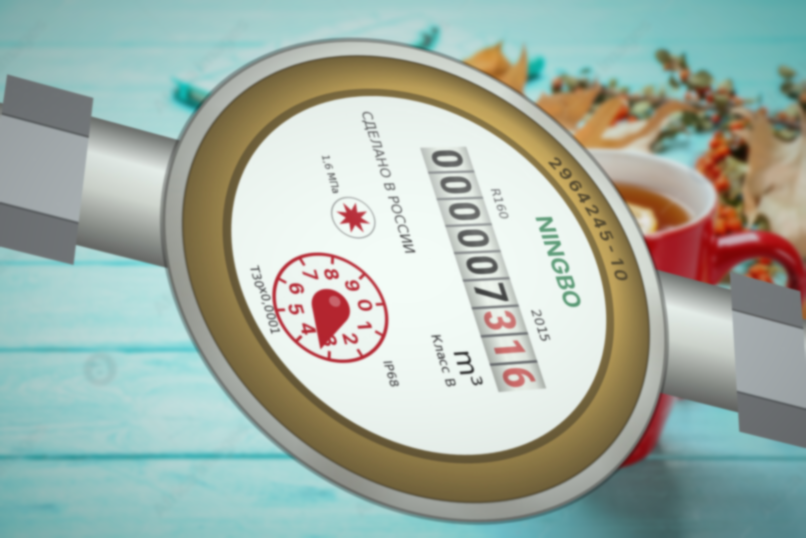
value=7.3163 unit=m³
